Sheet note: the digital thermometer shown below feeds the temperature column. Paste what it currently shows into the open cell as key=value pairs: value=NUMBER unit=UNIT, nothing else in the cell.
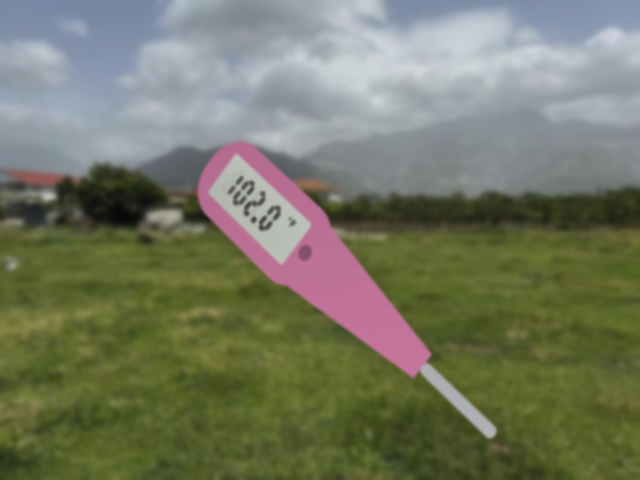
value=102.0 unit=°F
